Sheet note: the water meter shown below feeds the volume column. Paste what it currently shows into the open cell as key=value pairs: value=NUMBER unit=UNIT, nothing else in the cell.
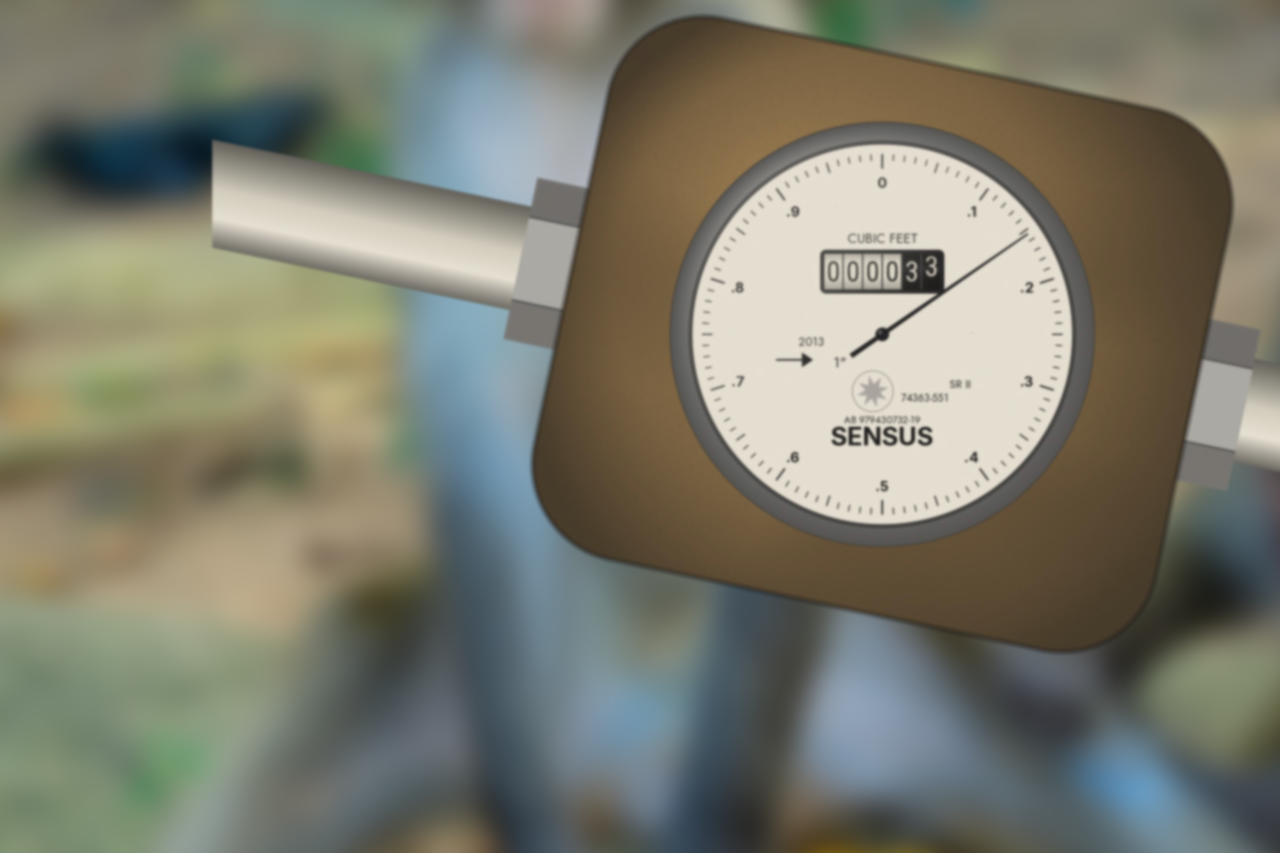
value=33.15 unit=ft³
